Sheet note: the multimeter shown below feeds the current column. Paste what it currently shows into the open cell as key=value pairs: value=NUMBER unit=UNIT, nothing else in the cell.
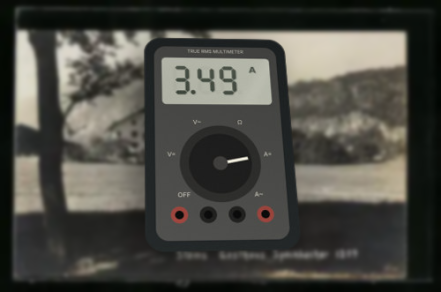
value=3.49 unit=A
